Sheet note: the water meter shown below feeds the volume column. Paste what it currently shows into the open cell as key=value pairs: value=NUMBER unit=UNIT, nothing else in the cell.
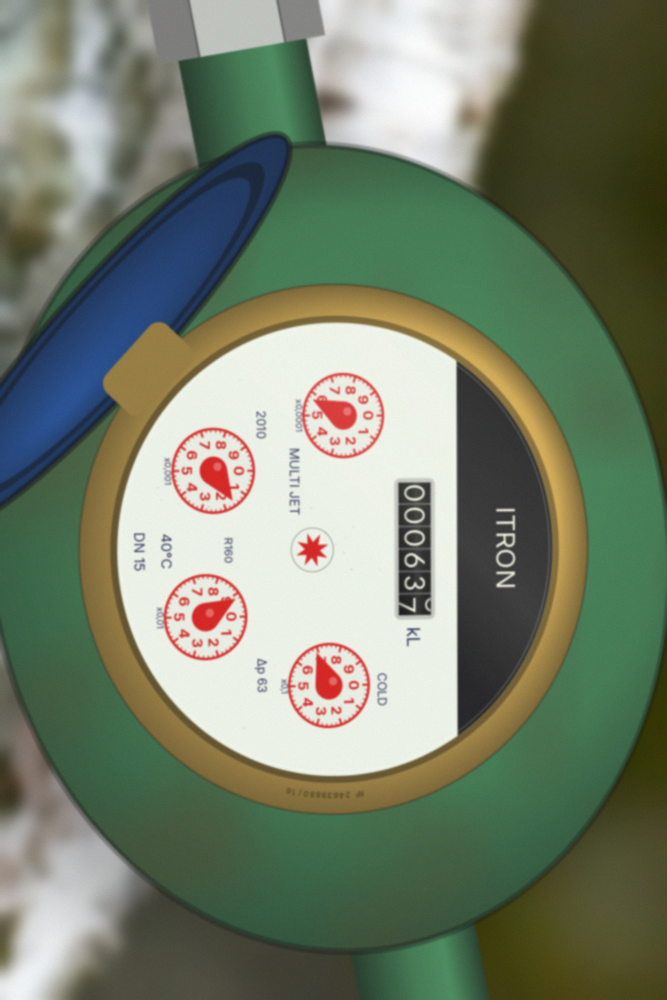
value=636.6915 unit=kL
